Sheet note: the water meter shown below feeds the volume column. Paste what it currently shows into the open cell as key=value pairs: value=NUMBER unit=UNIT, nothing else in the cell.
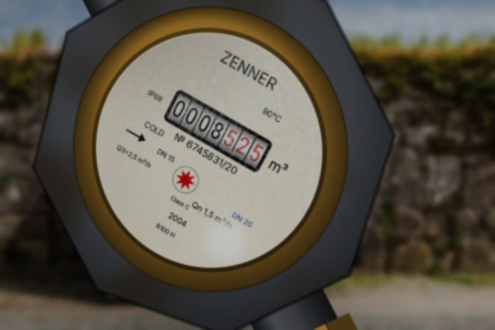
value=8.525 unit=m³
